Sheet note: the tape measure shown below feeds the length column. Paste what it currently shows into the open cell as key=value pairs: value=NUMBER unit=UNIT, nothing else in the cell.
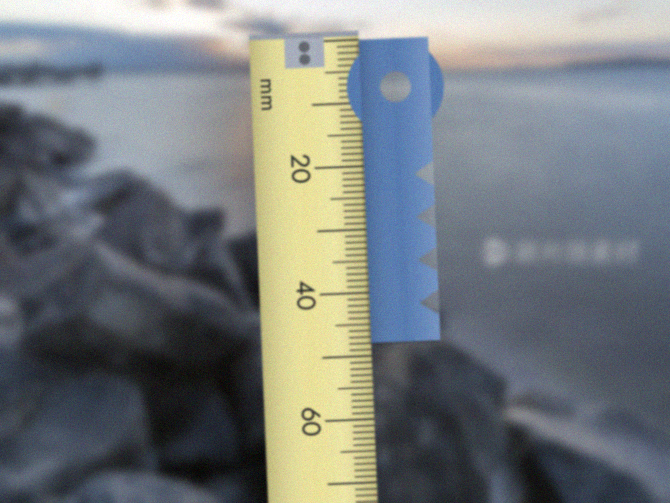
value=48 unit=mm
